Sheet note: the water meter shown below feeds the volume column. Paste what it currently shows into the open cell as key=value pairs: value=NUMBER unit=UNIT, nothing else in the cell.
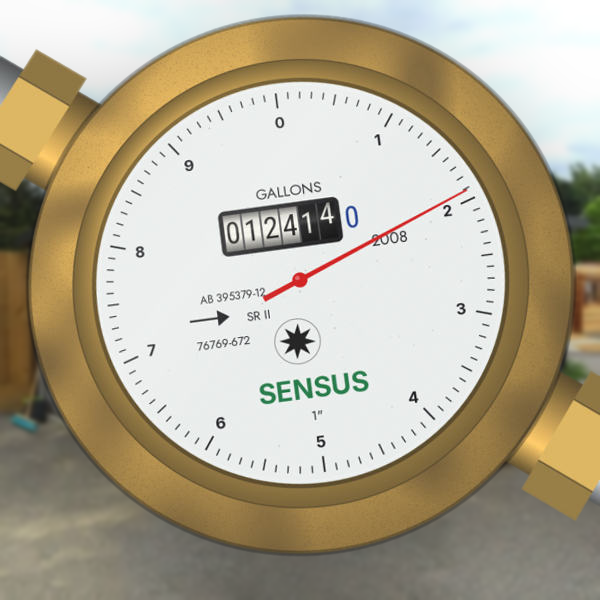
value=124141.9 unit=gal
